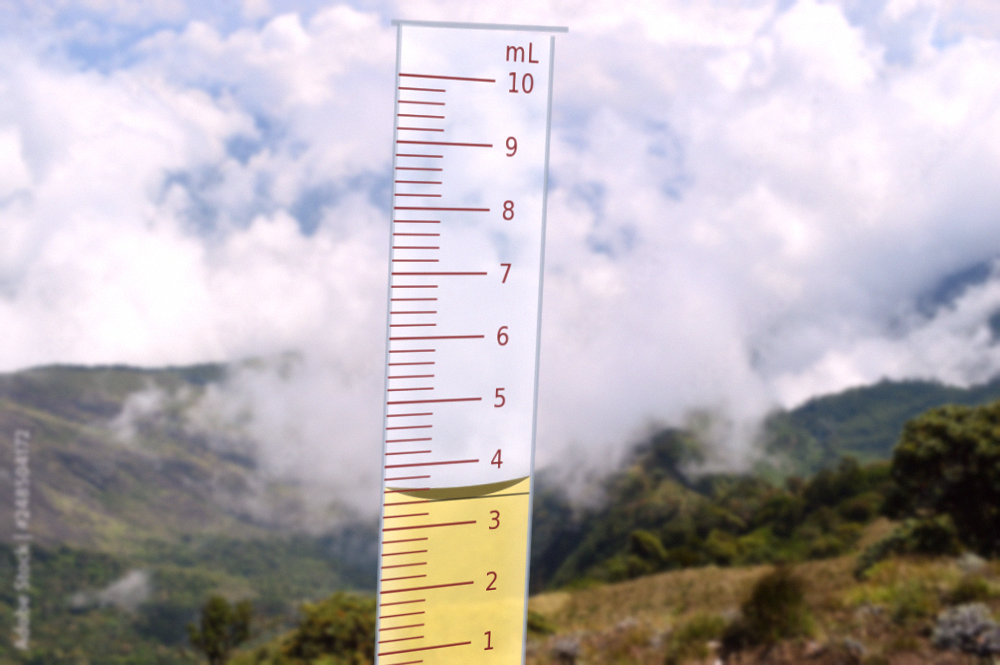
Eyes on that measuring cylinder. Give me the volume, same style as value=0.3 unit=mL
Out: value=3.4 unit=mL
